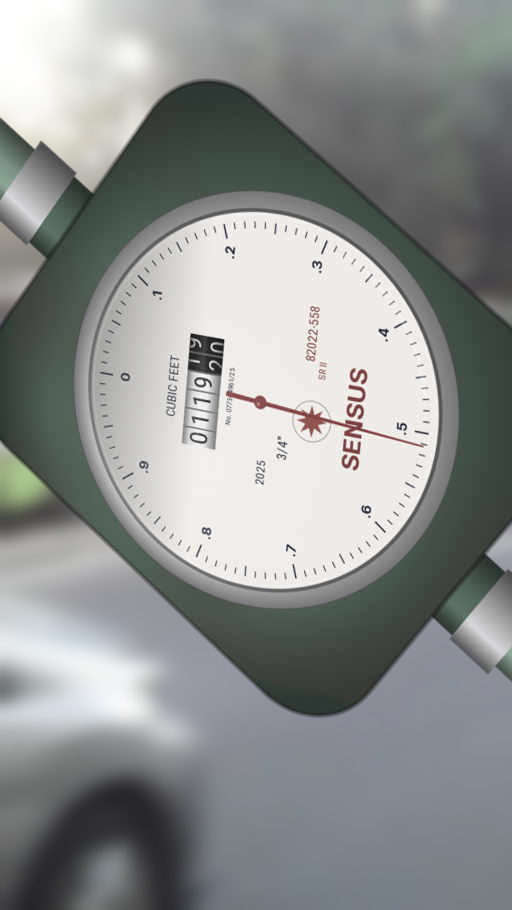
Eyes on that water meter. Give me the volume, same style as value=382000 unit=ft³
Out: value=11919.51 unit=ft³
